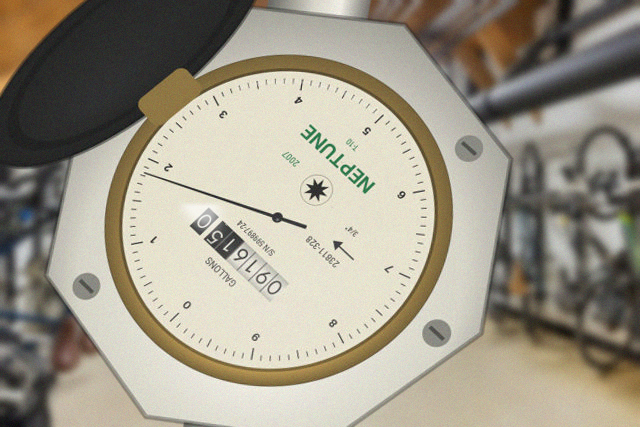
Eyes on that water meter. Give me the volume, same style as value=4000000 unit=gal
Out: value=916151.8 unit=gal
